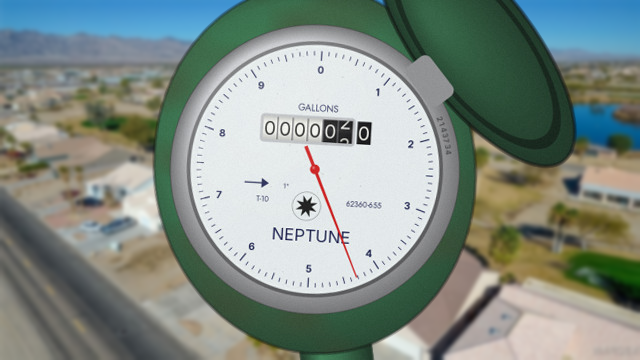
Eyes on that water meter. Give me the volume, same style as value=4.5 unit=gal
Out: value=24.3 unit=gal
